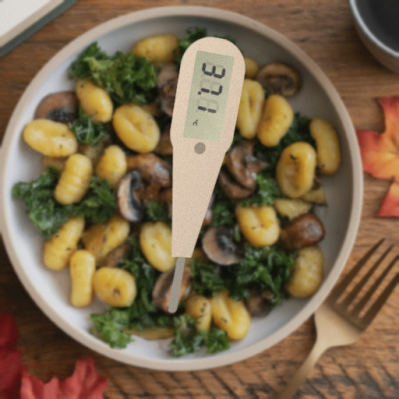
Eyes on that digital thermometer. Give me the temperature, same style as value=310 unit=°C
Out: value=37.1 unit=°C
